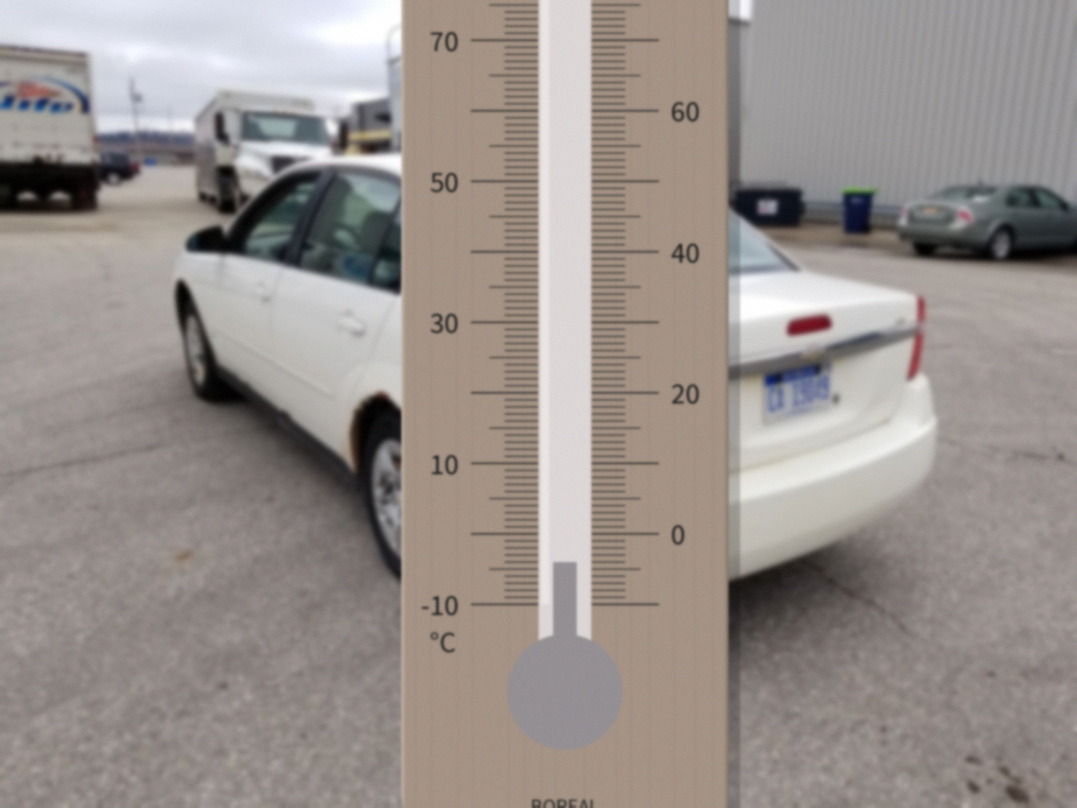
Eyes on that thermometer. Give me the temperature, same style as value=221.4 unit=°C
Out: value=-4 unit=°C
